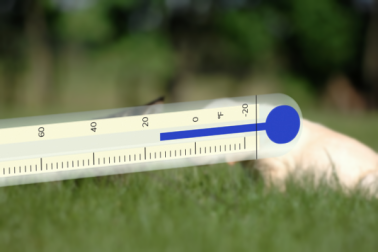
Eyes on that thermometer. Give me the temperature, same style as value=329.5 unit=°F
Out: value=14 unit=°F
